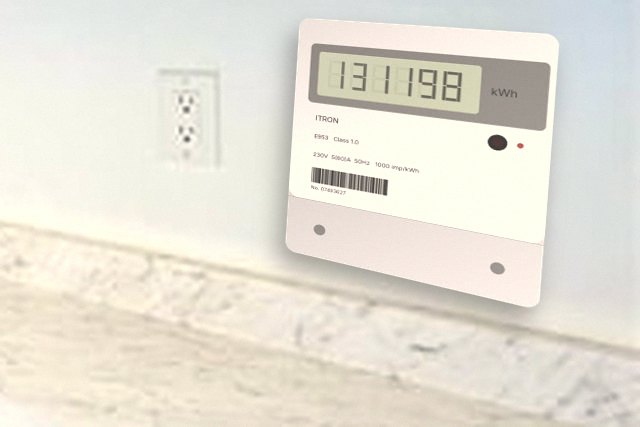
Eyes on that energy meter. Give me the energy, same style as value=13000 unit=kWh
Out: value=131198 unit=kWh
